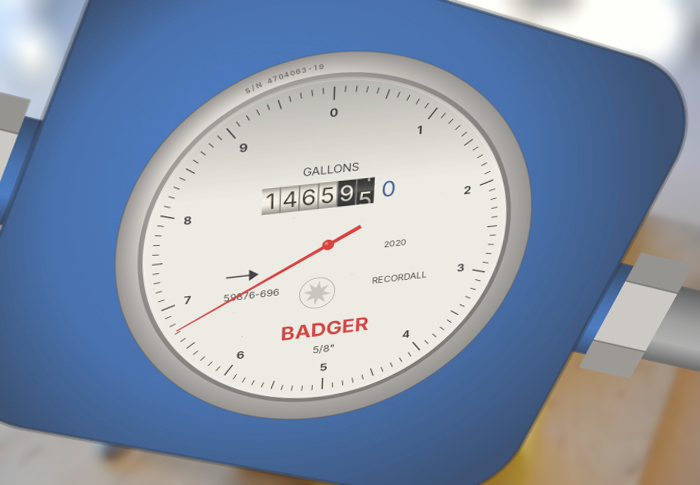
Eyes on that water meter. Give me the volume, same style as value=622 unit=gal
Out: value=1465946.7 unit=gal
